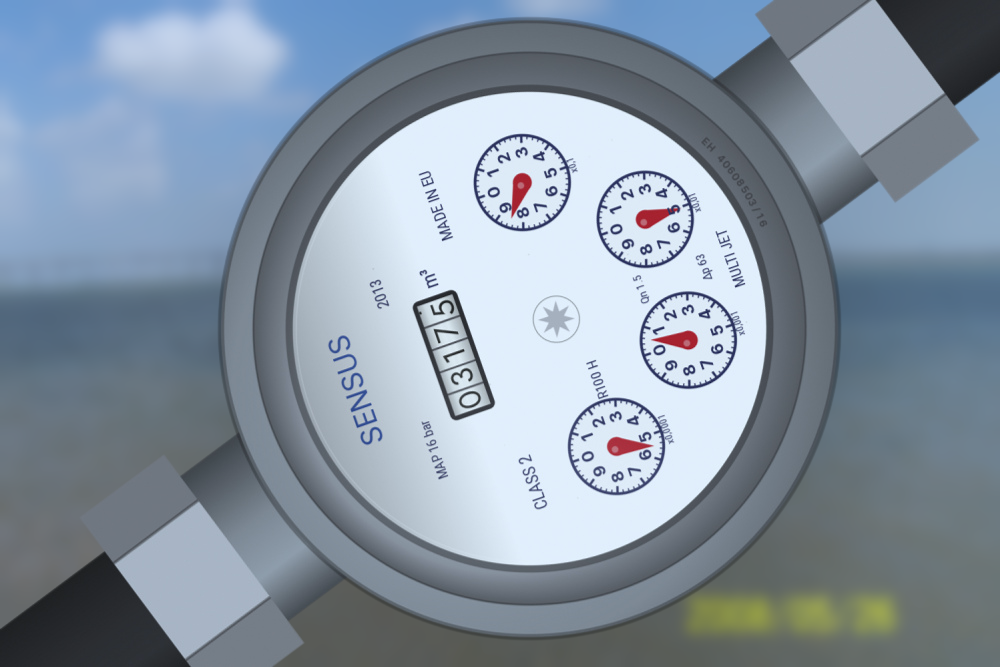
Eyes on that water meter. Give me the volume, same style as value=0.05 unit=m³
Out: value=3174.8505 unit=m³
